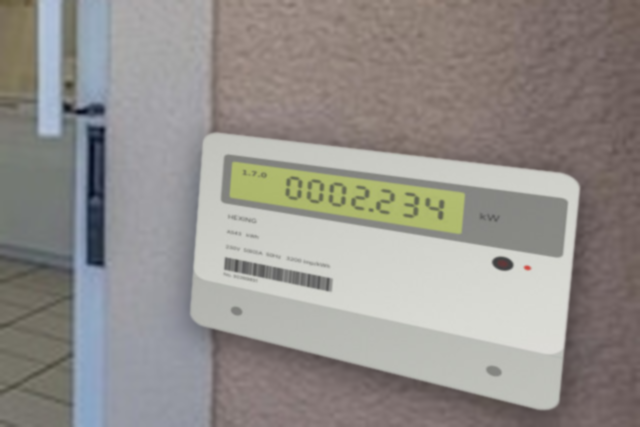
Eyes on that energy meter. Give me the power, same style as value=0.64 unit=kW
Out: value=2.234 unit=kW
